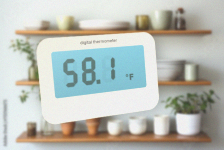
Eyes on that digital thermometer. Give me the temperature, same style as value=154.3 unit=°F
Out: value=58.1 unit=°F
